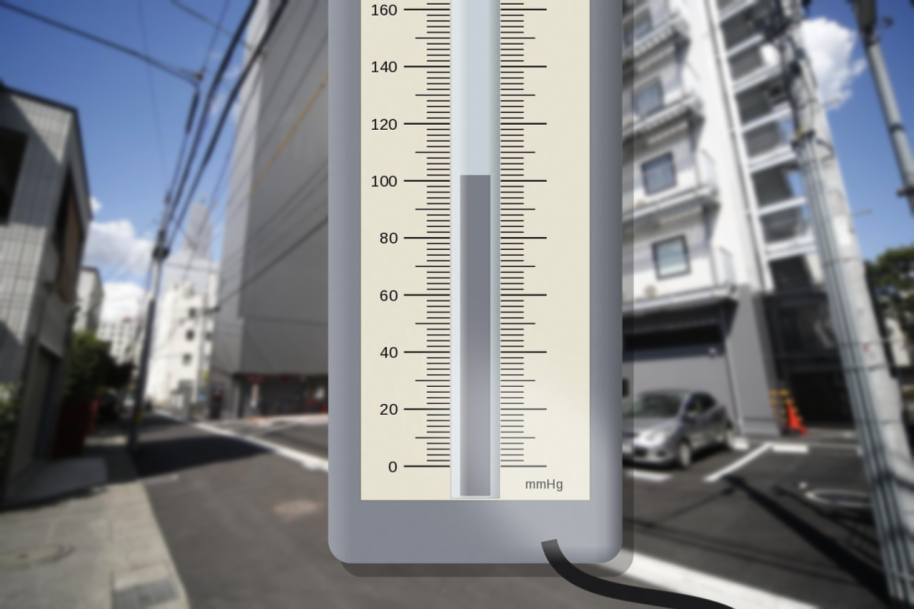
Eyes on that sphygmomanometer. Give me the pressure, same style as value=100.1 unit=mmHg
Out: value=102 unit=mmHg
